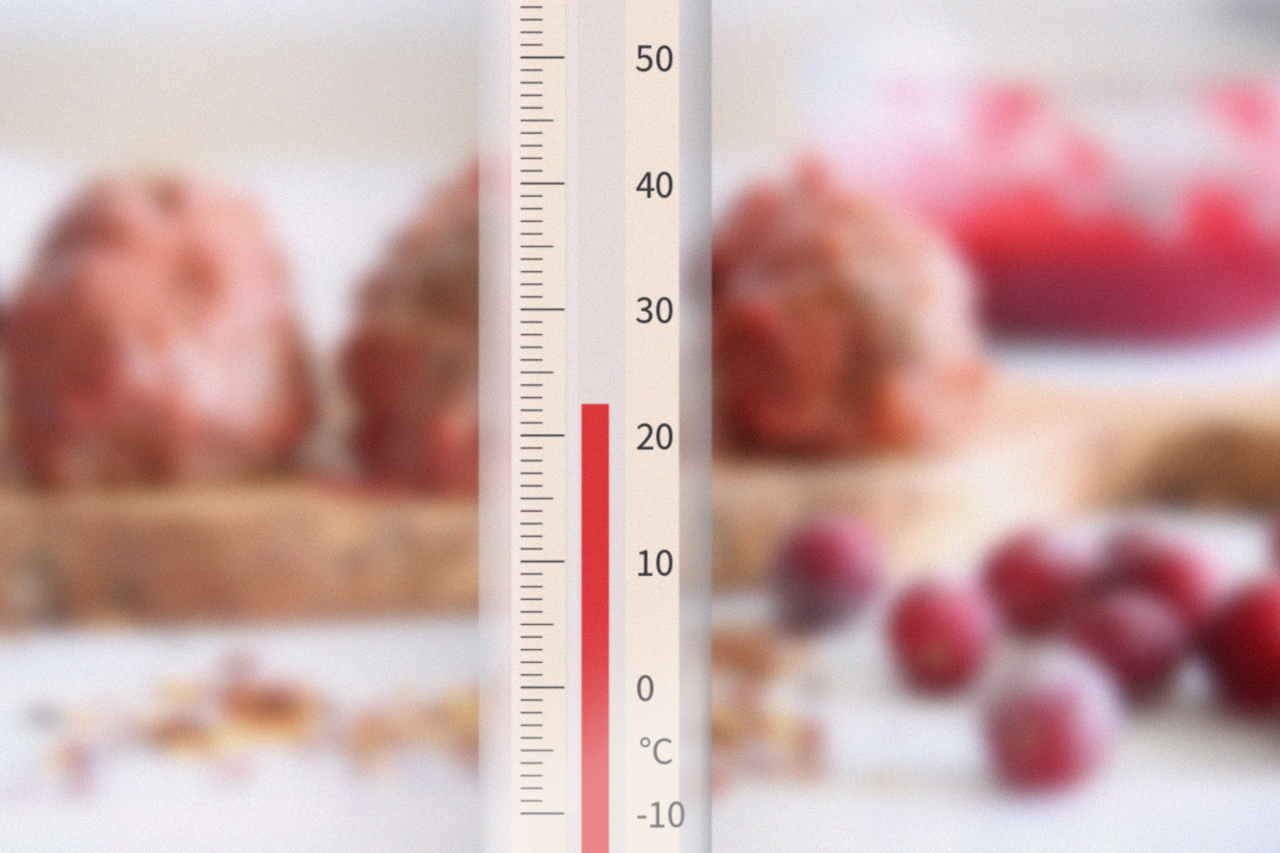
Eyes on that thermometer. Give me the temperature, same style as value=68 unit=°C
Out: value=22.5 unit=°C
